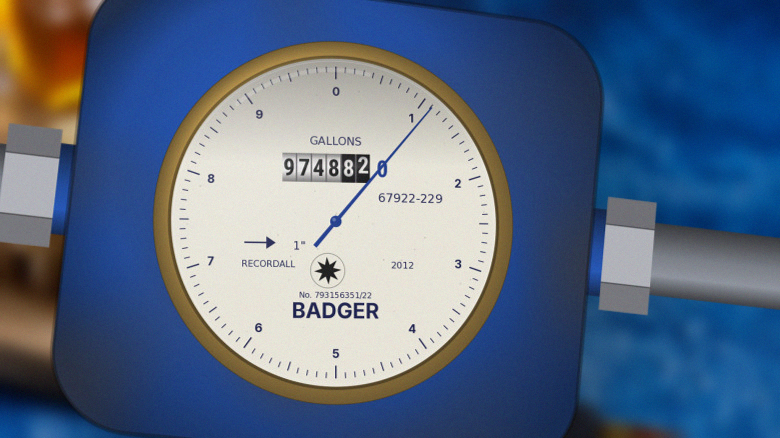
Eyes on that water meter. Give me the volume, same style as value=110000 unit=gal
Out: value=9748821.1 unit=gal
